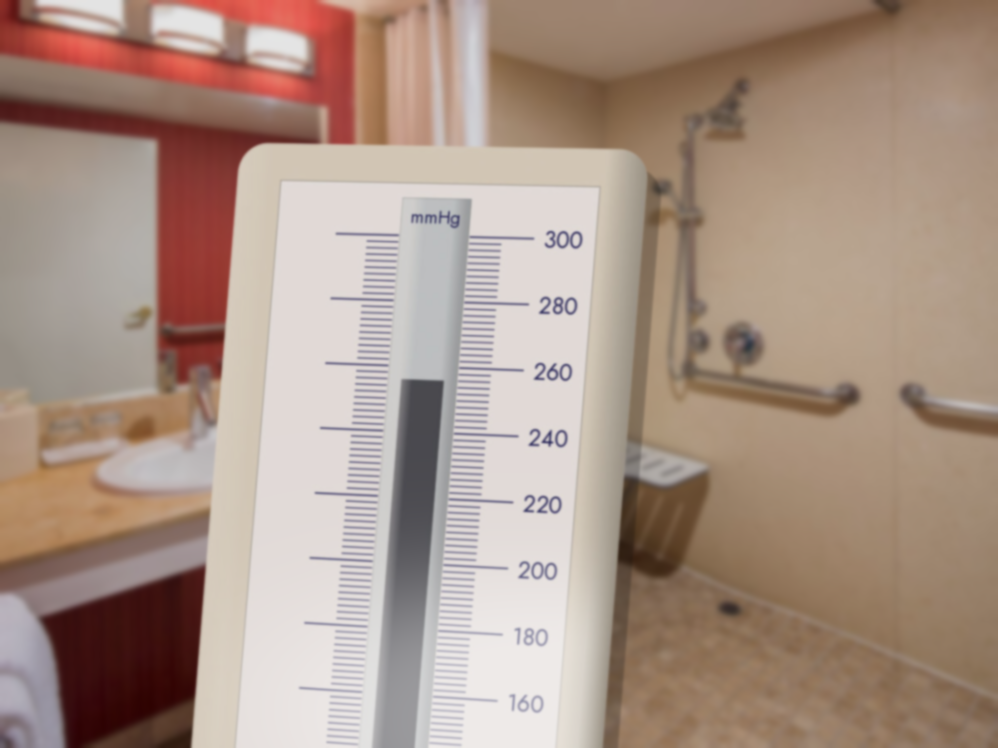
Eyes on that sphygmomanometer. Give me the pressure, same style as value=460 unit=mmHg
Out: value=256 unit=mmHg
